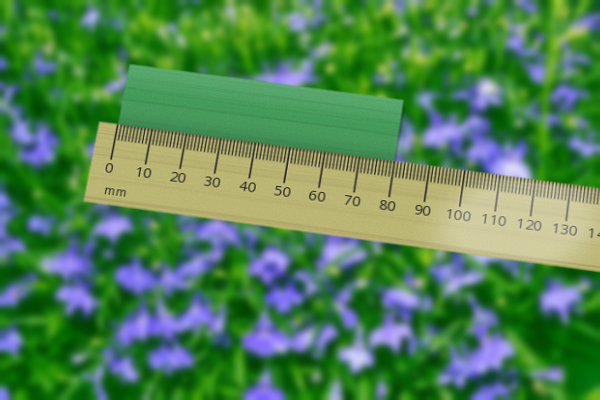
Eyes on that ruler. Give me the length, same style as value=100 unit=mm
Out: value=80 unit=mm
